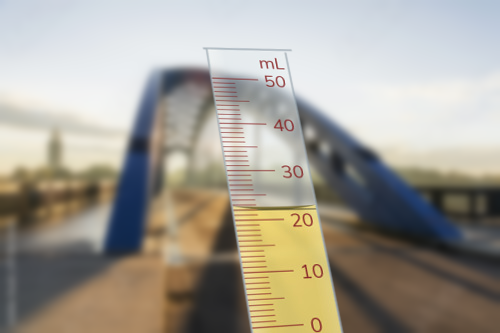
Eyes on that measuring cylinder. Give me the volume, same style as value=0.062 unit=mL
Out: value=22 unit=mL
